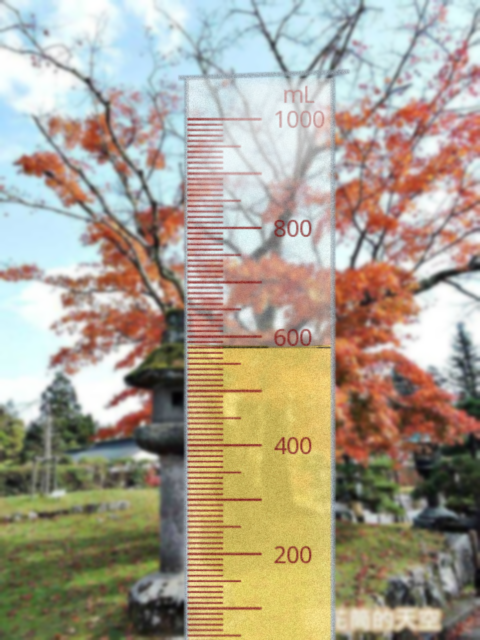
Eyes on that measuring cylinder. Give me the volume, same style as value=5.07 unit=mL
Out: value=580 unit=mL
